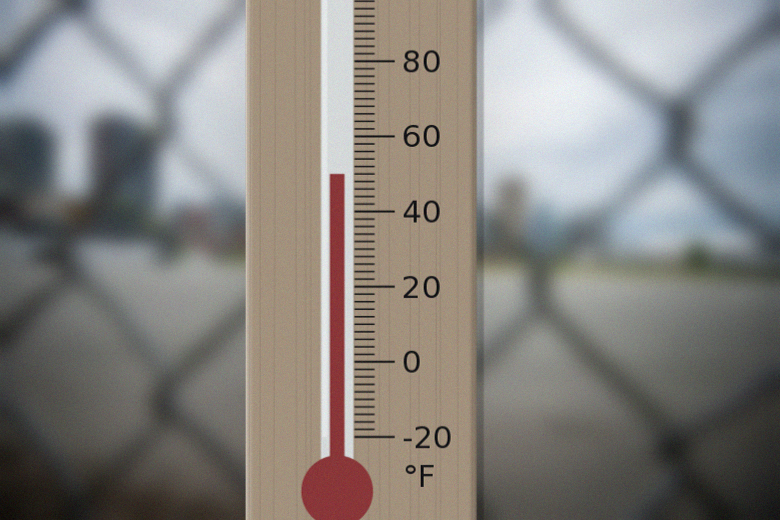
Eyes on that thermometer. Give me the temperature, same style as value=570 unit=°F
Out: value=50 unit=°F
